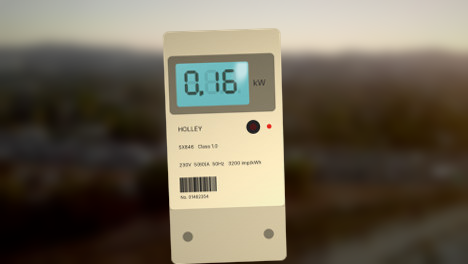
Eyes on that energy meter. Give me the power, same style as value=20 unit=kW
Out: value=0.16 unit=kW
